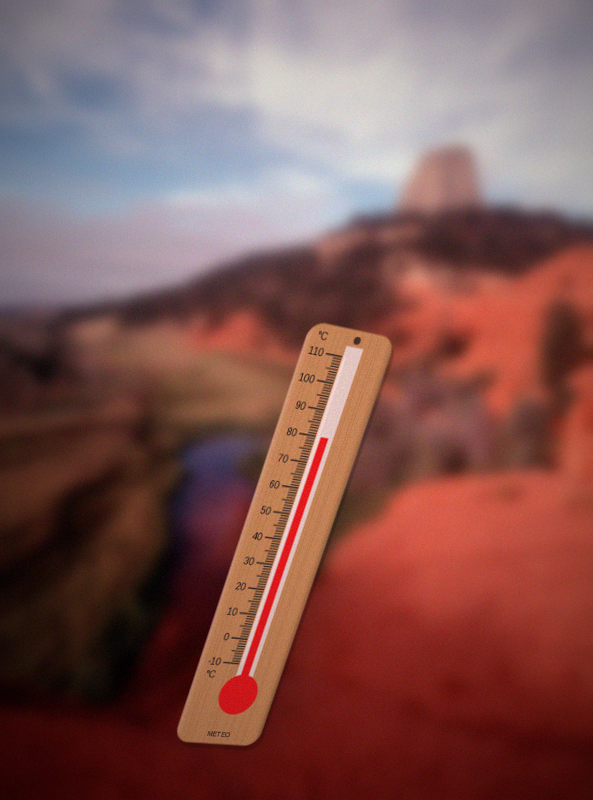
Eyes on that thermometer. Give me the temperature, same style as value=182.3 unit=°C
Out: value=80 unit=°C
